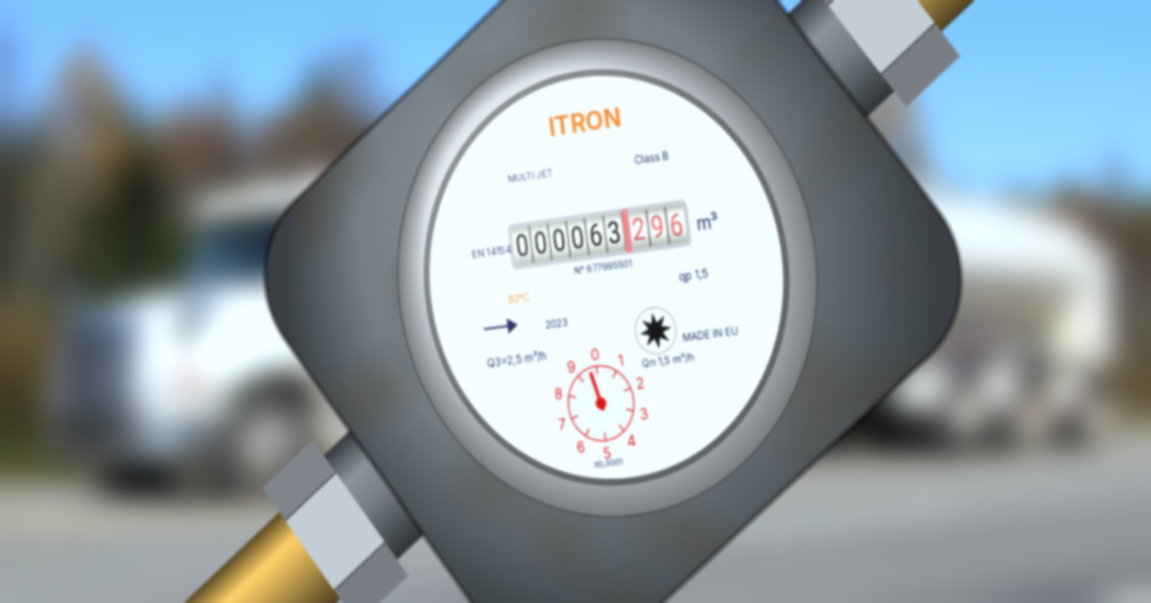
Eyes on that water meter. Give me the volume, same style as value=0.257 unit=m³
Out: value=63.2959 unit=m³
